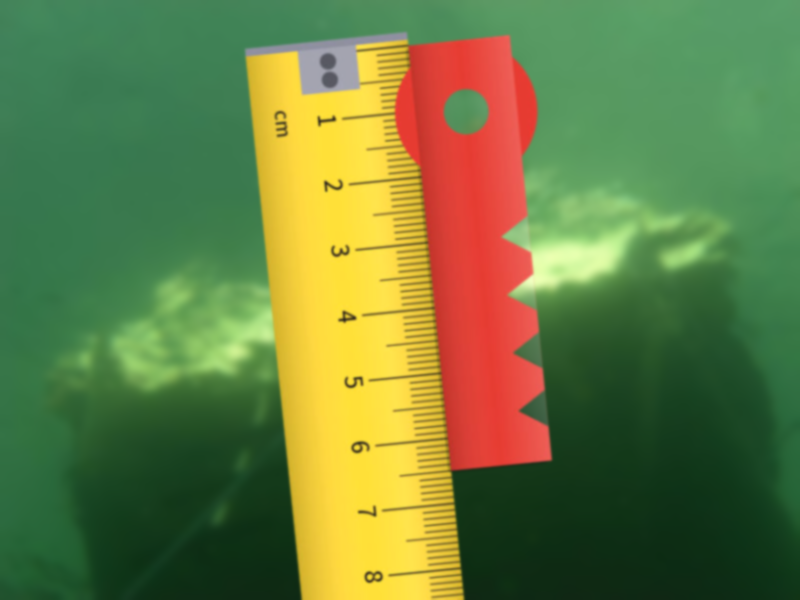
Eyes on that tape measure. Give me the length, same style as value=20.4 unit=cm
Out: value=6.5 unit=cm
